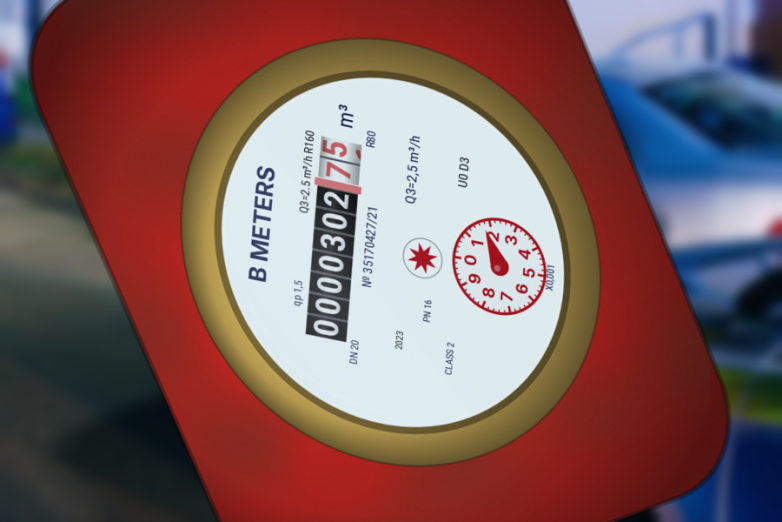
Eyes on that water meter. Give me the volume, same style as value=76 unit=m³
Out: value=302.751 unit=m³
